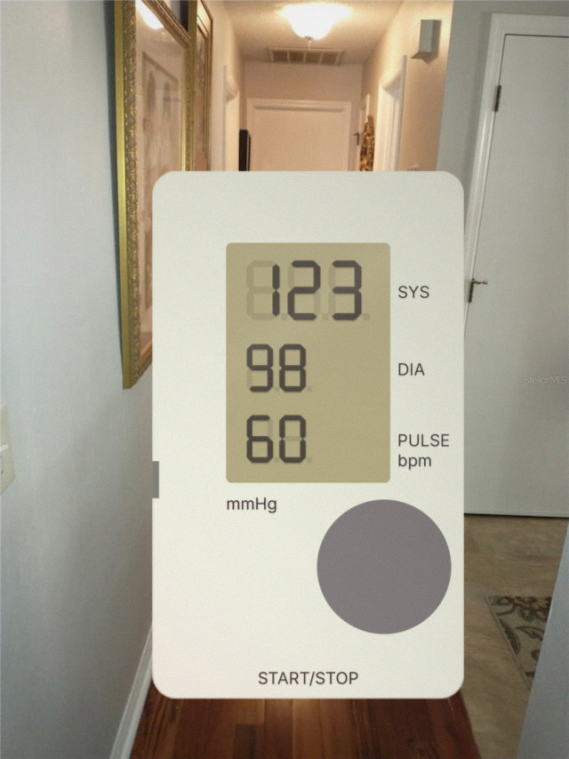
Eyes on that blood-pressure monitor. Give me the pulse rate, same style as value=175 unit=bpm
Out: value=60 unit=bpm
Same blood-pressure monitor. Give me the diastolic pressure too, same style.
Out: value=98 unit=mmHg
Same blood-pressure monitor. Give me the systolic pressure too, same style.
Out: value=123 unit=mmHg
